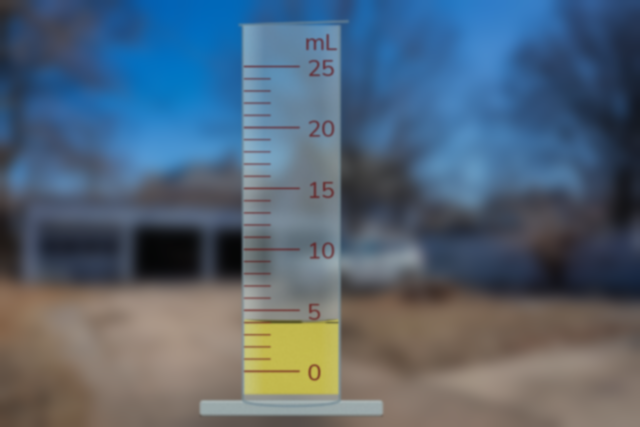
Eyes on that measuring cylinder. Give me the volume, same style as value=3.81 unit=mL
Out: value=4 unit=mL
